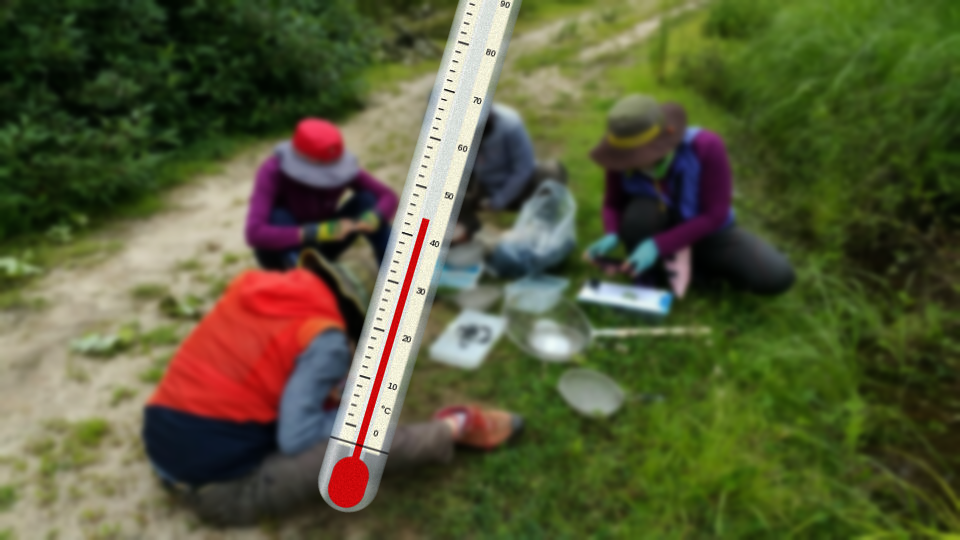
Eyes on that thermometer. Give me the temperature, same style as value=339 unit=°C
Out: value=44 unit=°C
